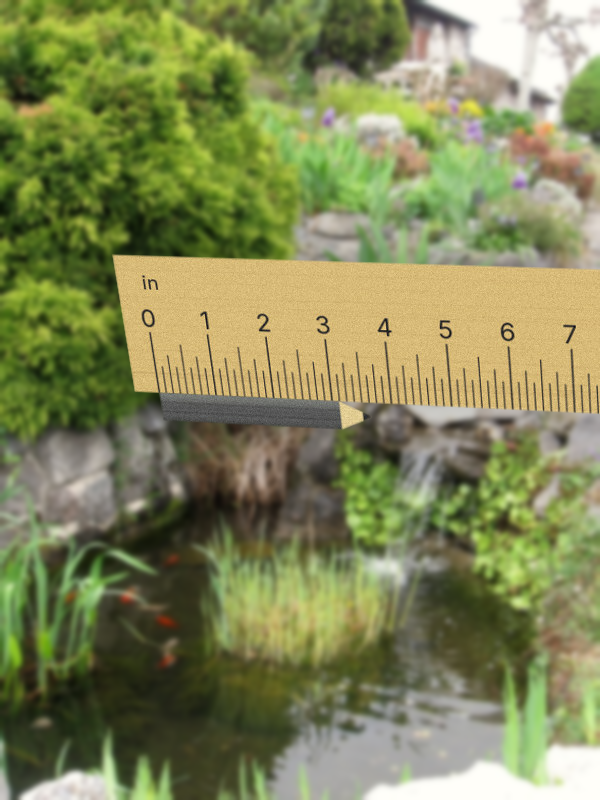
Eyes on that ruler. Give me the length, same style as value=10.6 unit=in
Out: value=3.625 unit=in
